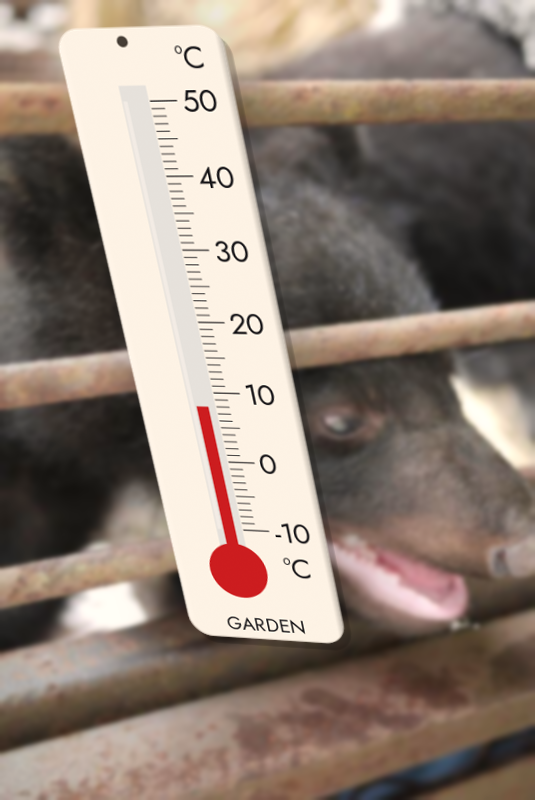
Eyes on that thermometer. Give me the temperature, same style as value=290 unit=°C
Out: value=8 unit=°C
